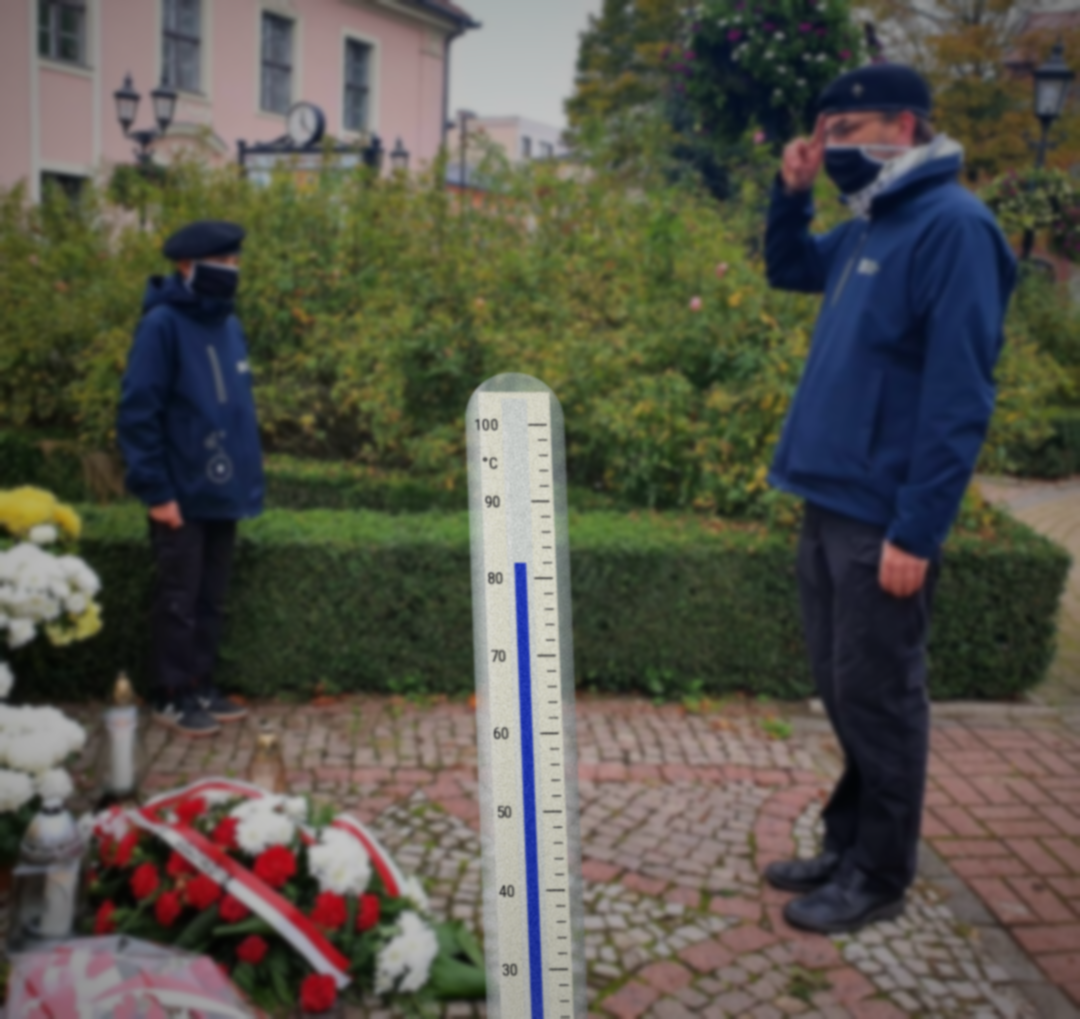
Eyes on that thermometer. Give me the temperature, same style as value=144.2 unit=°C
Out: value=82 unit=°C
